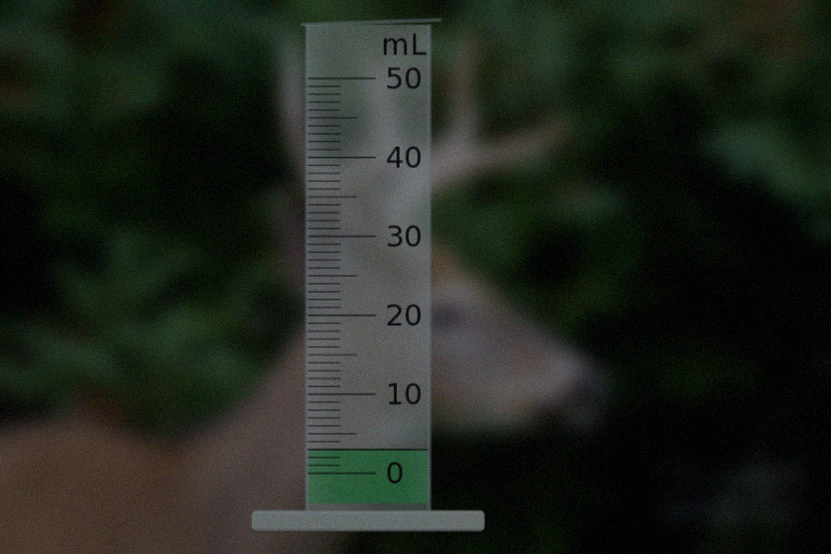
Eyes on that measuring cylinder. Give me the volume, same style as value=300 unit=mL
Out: value=3 unit=mL
